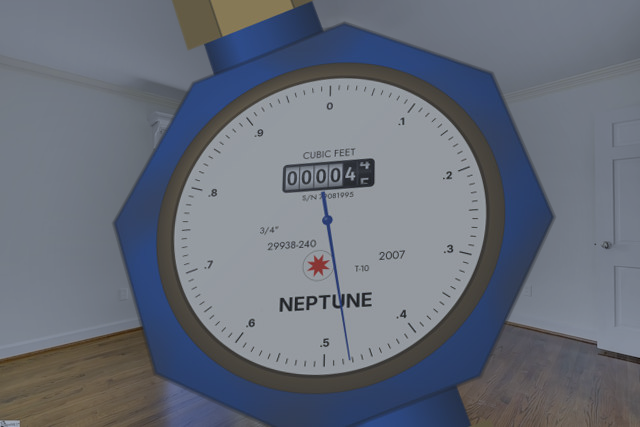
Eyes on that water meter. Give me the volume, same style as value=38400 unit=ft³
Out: value=44.47 unit=ft³
